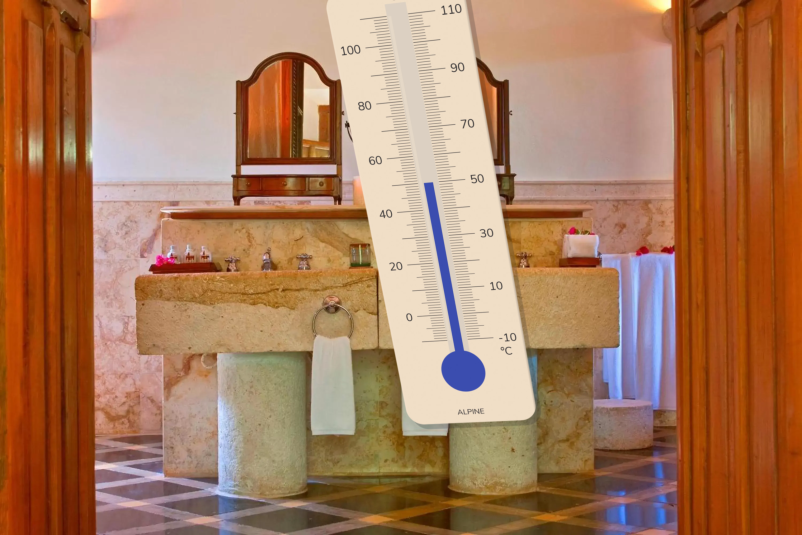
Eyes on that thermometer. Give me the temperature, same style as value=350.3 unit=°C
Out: value=50 unit=°C
